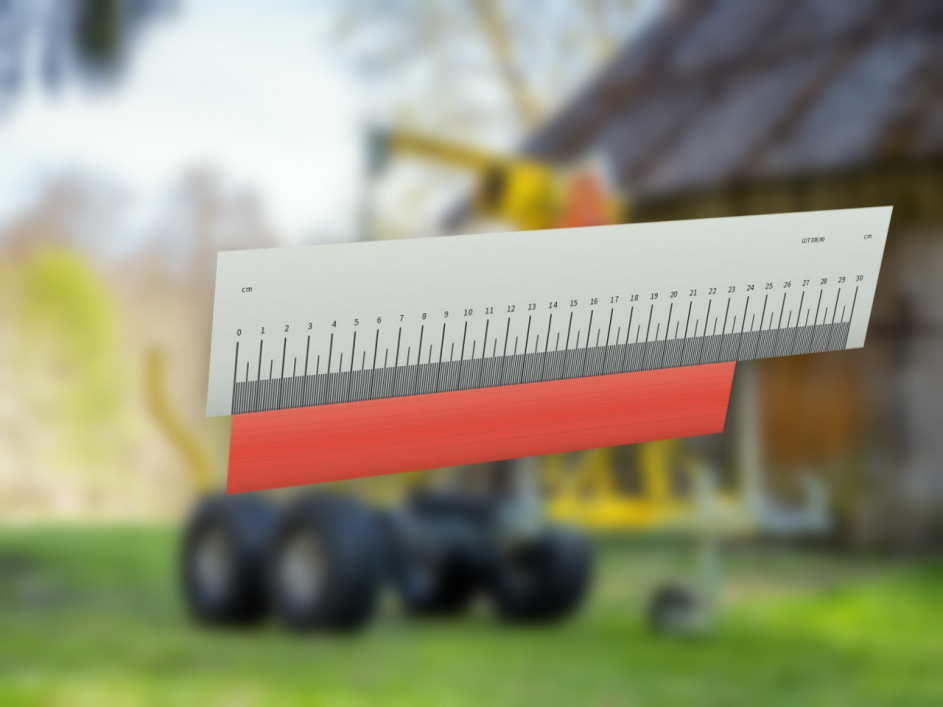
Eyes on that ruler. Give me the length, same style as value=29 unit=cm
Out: value=24 unit=cm
